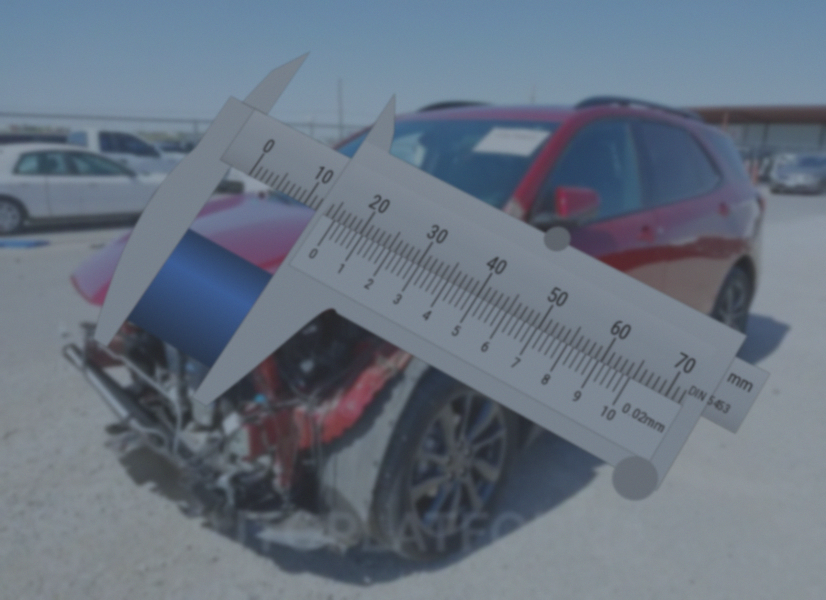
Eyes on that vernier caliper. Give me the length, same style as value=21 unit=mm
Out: value=15.5 unit=mm
